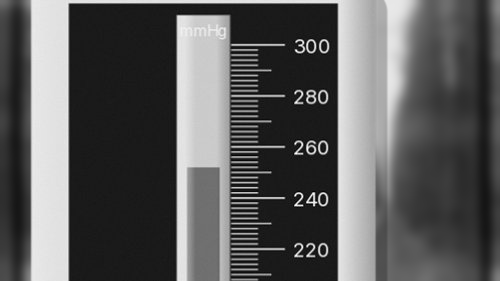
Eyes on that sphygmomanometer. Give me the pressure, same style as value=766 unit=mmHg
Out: value=252 unit=mmHg
